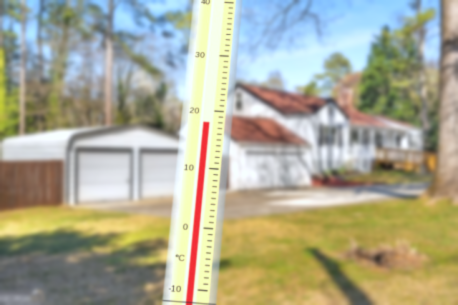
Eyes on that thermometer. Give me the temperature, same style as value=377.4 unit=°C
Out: value=18 unit=°C
